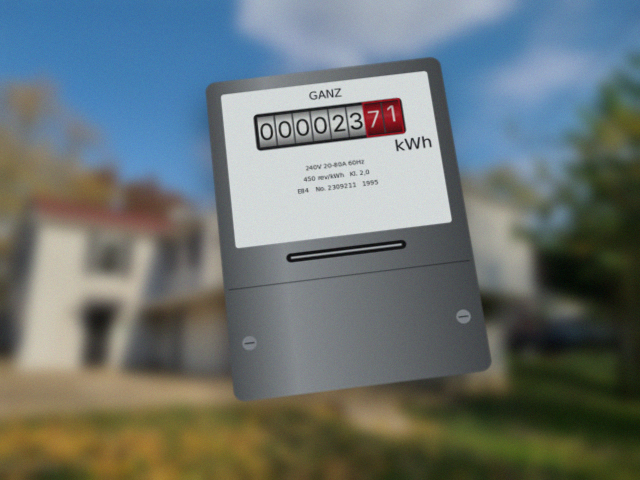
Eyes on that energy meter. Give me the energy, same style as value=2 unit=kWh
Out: value=23.71 unit=kWh
